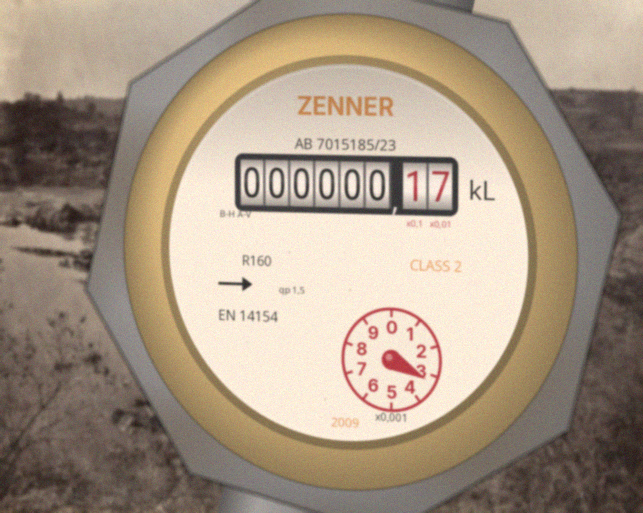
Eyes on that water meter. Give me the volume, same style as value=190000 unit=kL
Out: value=0.173 unit=kL
